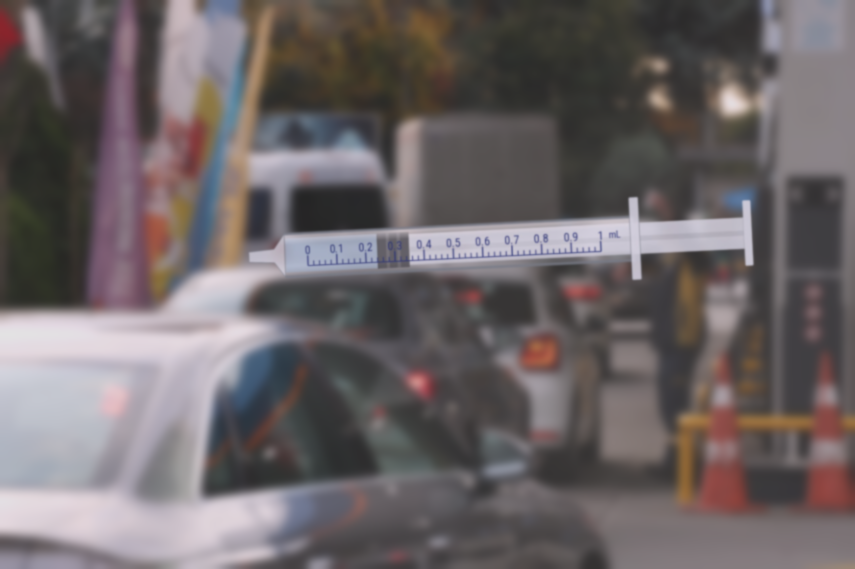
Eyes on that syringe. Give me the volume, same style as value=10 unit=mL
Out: value=0.24 unit=mL
